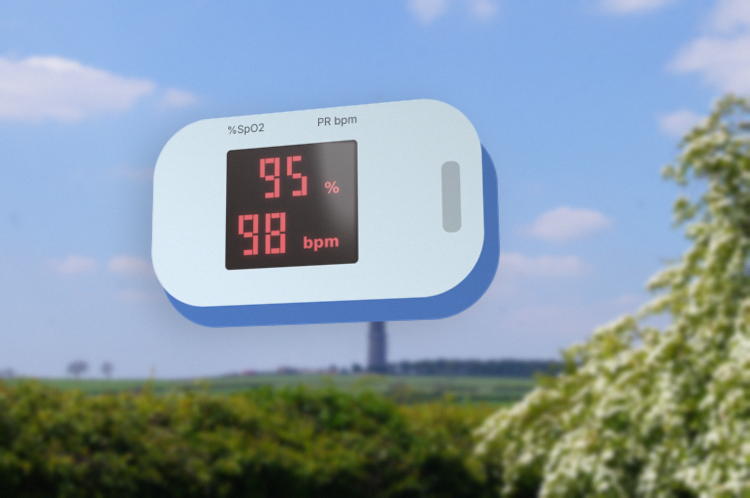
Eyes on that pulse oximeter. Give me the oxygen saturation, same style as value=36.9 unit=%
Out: value=95 unit=%
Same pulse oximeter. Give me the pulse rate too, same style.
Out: value=98 unit=bpm
